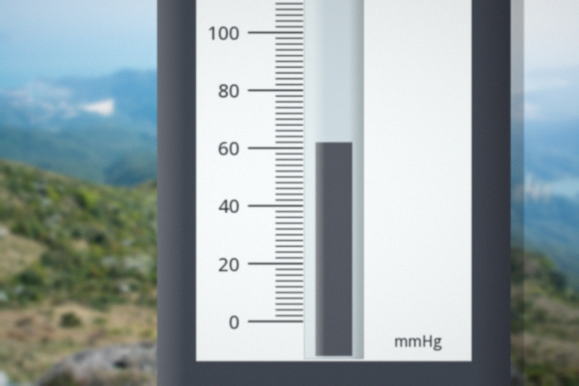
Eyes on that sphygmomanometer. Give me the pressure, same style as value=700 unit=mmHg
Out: value=62 unit=mmHg
